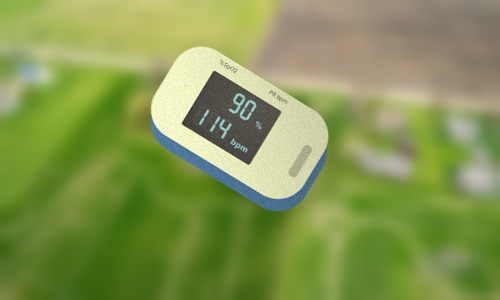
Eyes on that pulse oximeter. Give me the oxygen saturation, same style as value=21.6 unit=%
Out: value=90 unit=%
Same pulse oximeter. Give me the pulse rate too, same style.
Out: value=114 unit=bpm
